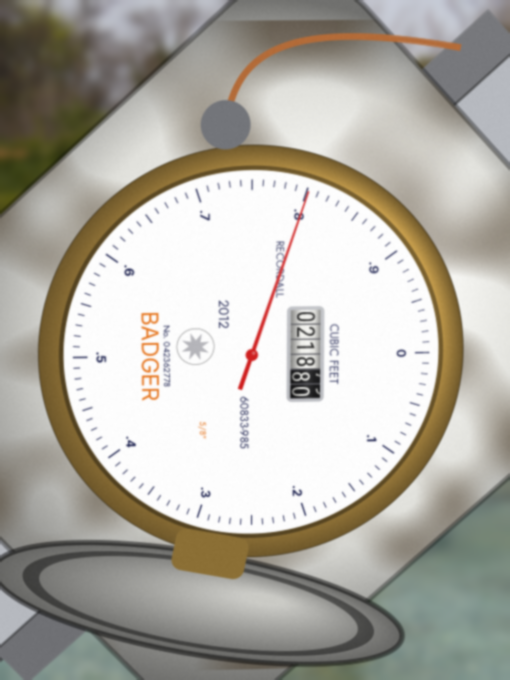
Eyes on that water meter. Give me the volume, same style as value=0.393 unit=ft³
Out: value=21879.80 unit=ft³
